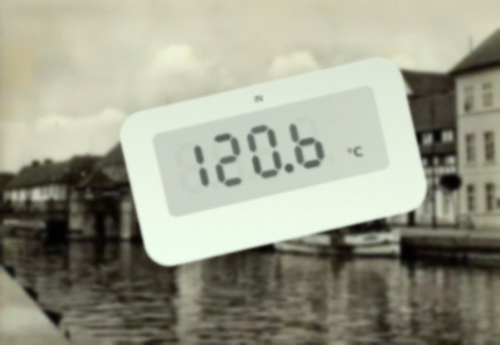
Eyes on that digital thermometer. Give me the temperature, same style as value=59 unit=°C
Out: value=120.6 unit=°C
